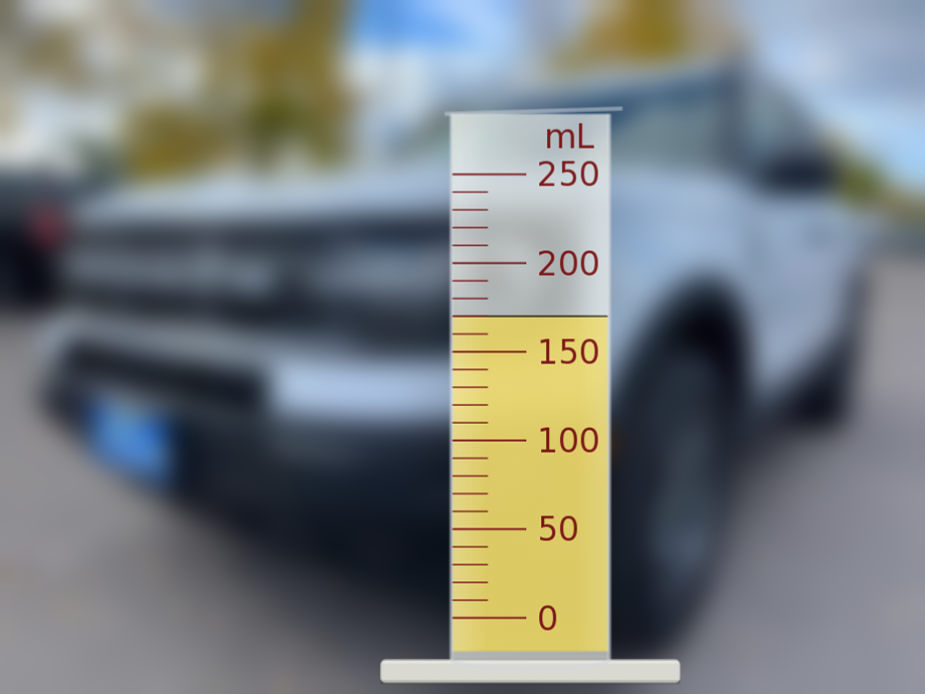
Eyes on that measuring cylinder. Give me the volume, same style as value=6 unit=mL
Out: value=170 unit=mL
